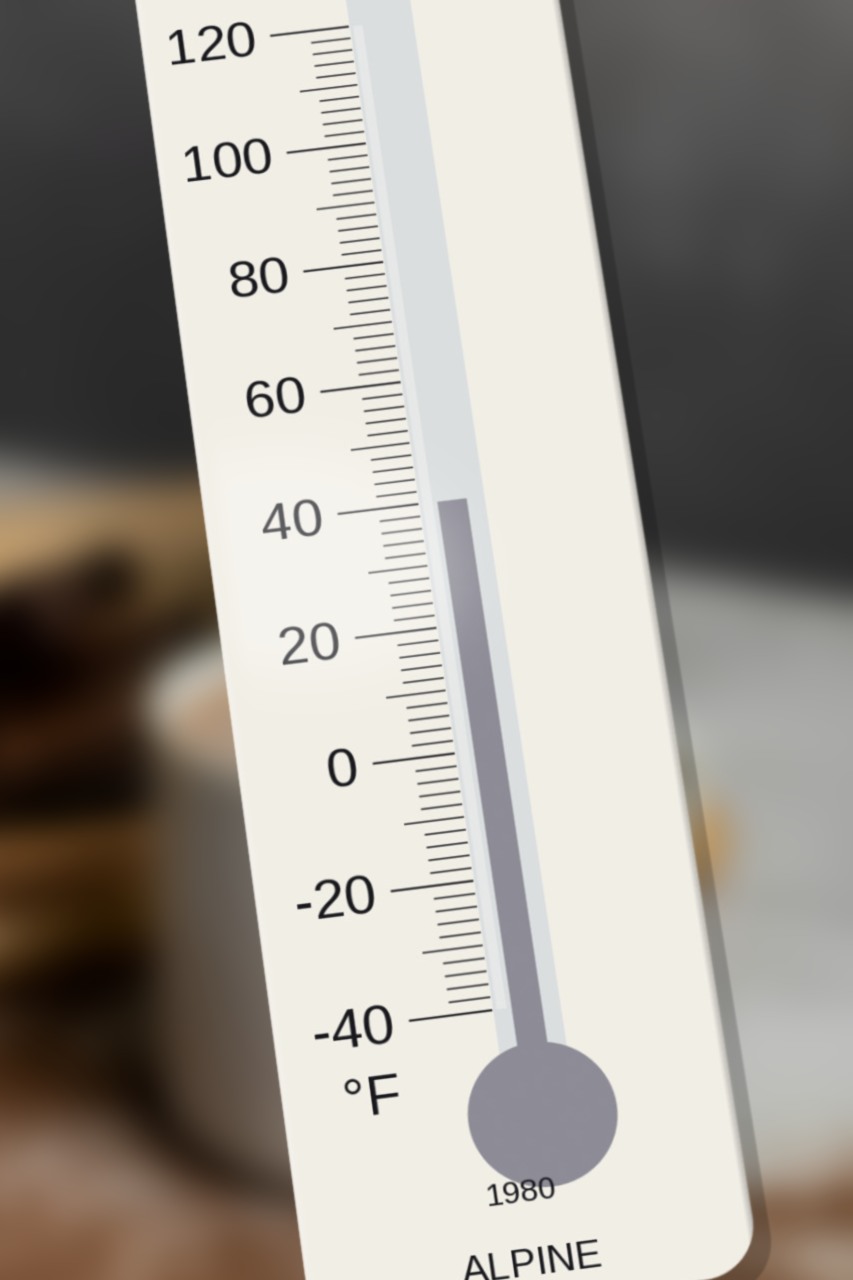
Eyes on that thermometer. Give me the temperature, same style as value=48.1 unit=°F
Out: value=40 unit=°F
